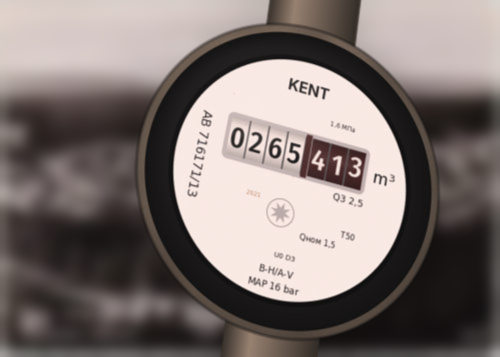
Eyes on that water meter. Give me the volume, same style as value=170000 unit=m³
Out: value=265.413 unit=m³
